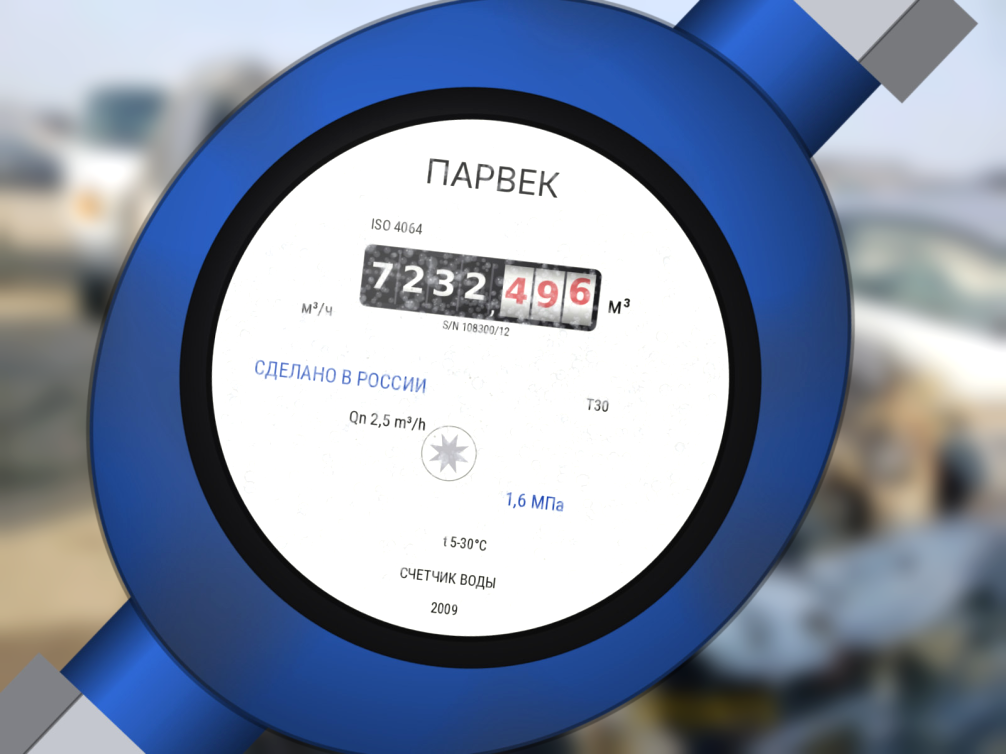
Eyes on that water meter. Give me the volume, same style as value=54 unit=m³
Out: value=7232.496 unit=m³
